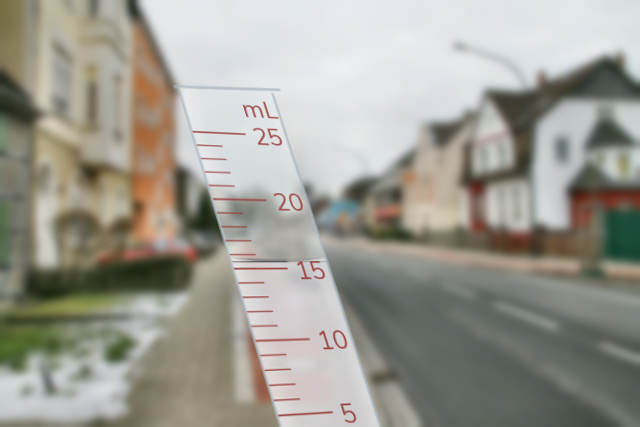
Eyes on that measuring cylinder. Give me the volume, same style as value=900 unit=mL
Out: value=15.5 unit=mL
